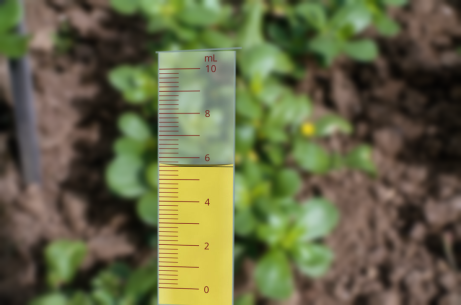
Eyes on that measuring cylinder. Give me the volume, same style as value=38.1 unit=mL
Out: value=5.6 unit=mL
